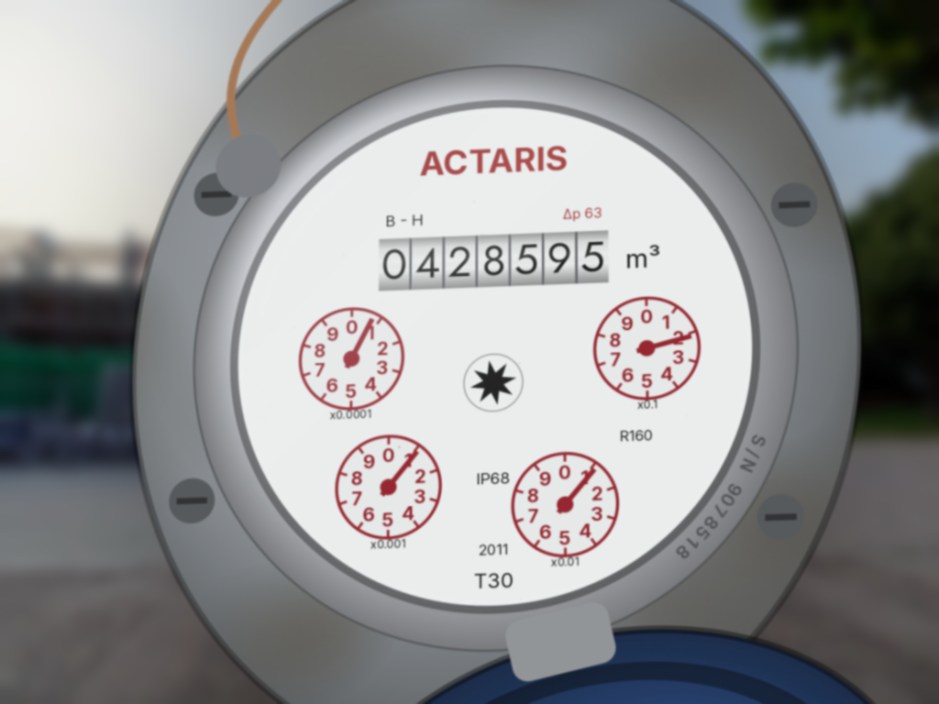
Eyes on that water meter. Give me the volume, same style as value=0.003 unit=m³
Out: value=428595.2110 unit=m³
